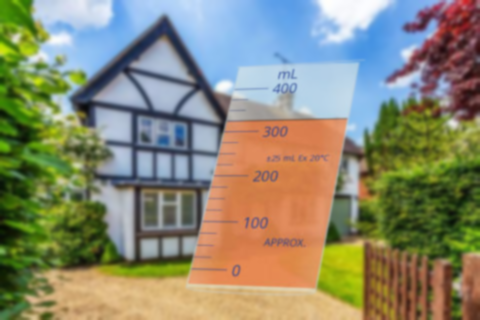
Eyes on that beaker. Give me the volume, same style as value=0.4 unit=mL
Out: value=325 unit=mL
